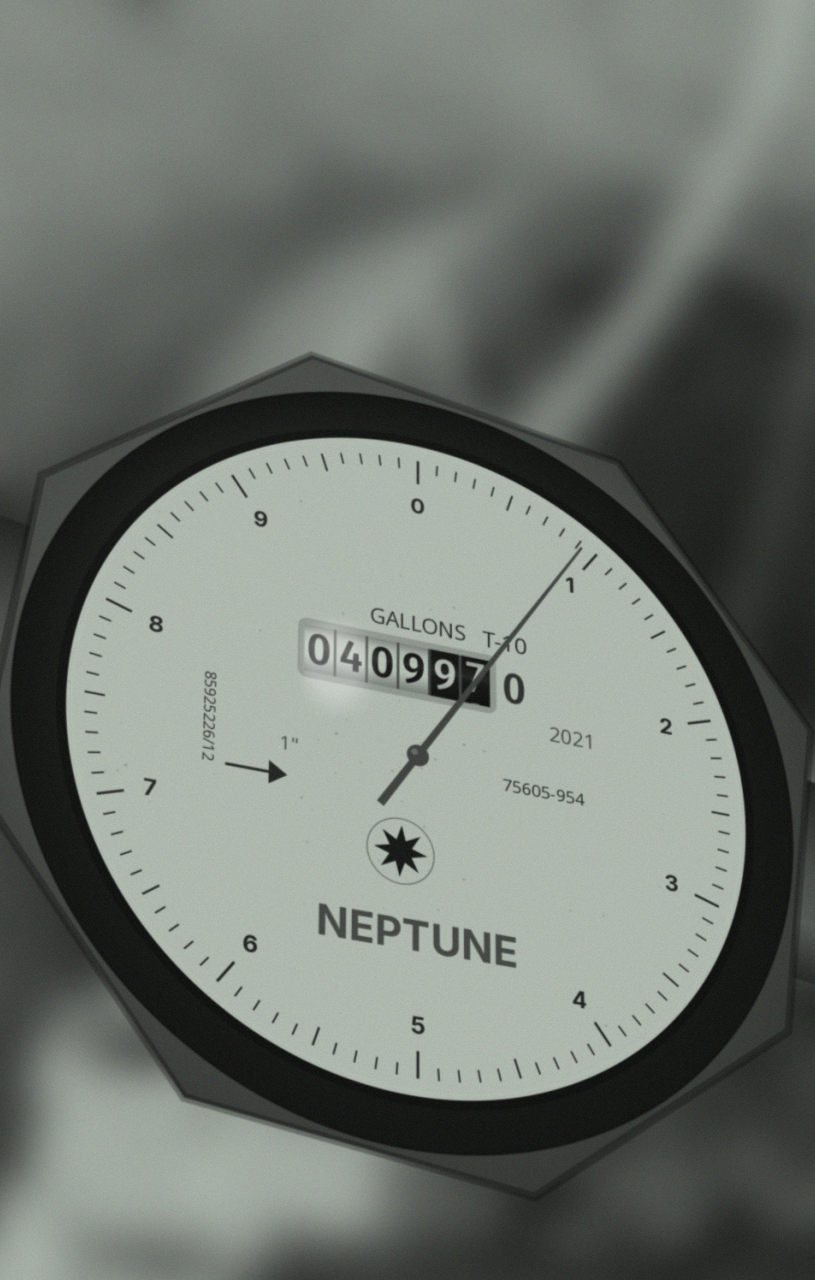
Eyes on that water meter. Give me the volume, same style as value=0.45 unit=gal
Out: value=409970.9 unit=gal
